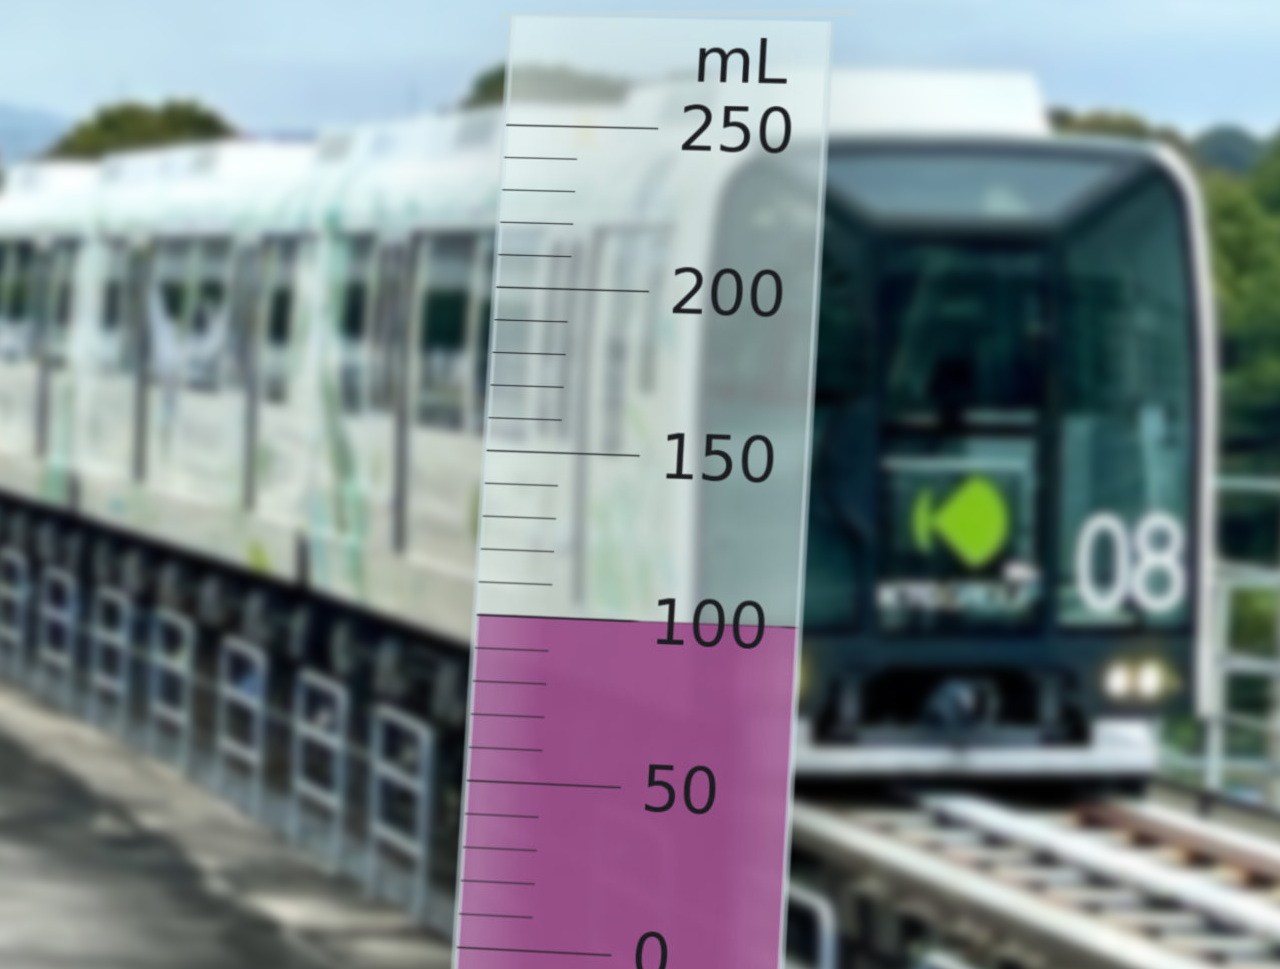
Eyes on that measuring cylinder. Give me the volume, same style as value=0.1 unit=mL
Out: value=100 unit=mL
